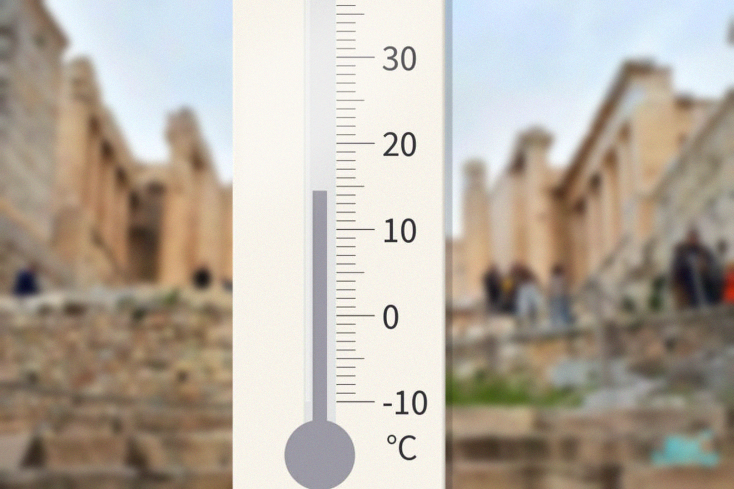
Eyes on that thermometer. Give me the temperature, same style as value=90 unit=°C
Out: value=14.5 unit=°C
